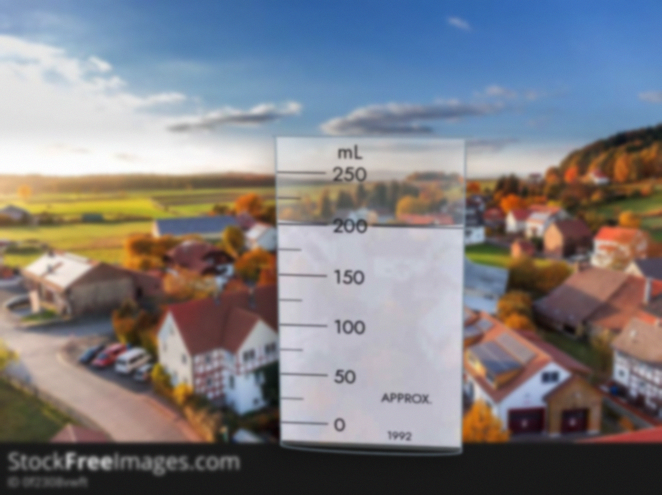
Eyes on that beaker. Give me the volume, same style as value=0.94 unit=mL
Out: value=200 unit=mL
